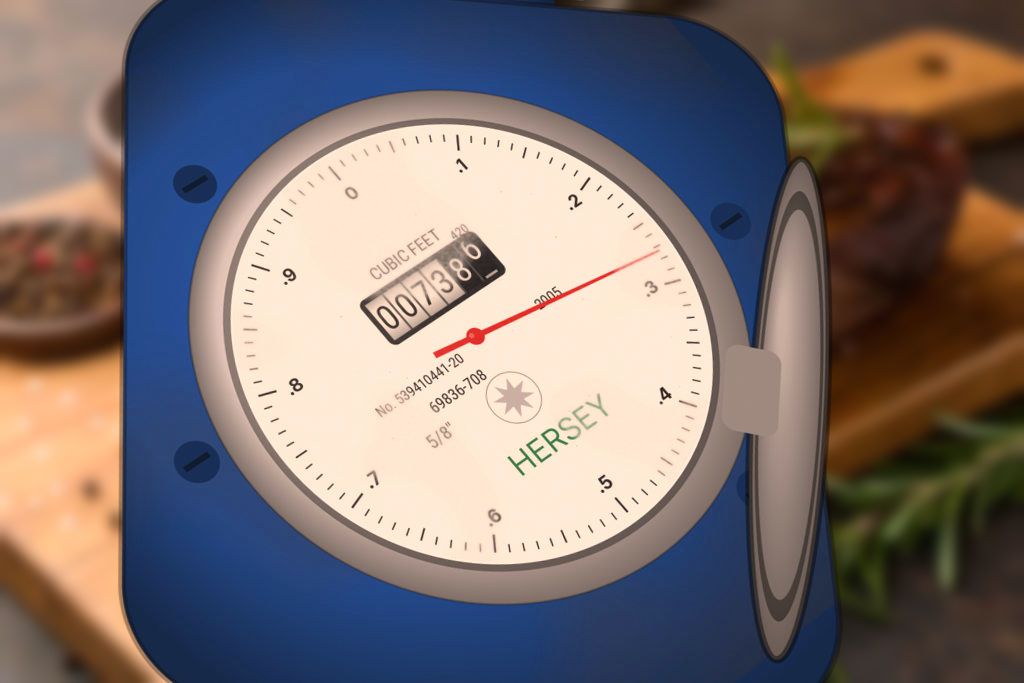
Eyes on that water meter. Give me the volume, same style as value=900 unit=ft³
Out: value=7386.27 unit=ft³
